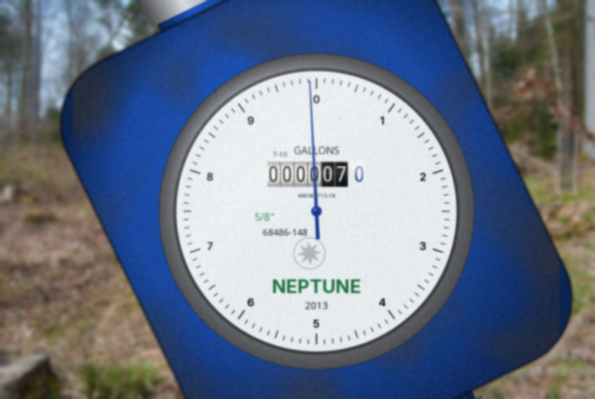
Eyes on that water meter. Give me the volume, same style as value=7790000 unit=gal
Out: value=69.9 unit=gal
